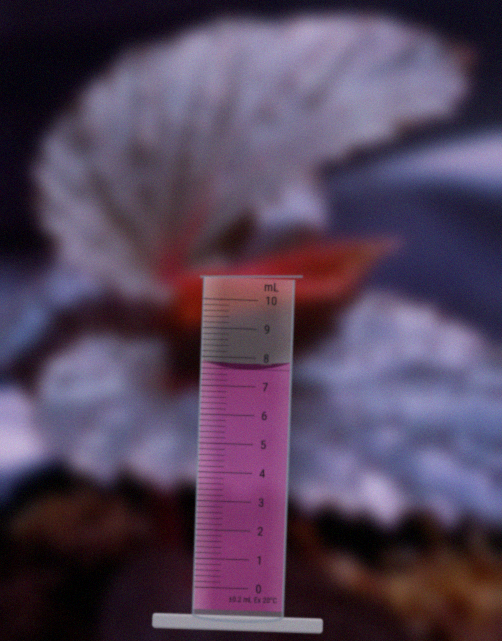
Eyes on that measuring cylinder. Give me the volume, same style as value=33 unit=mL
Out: value=7.6 unit=mL
